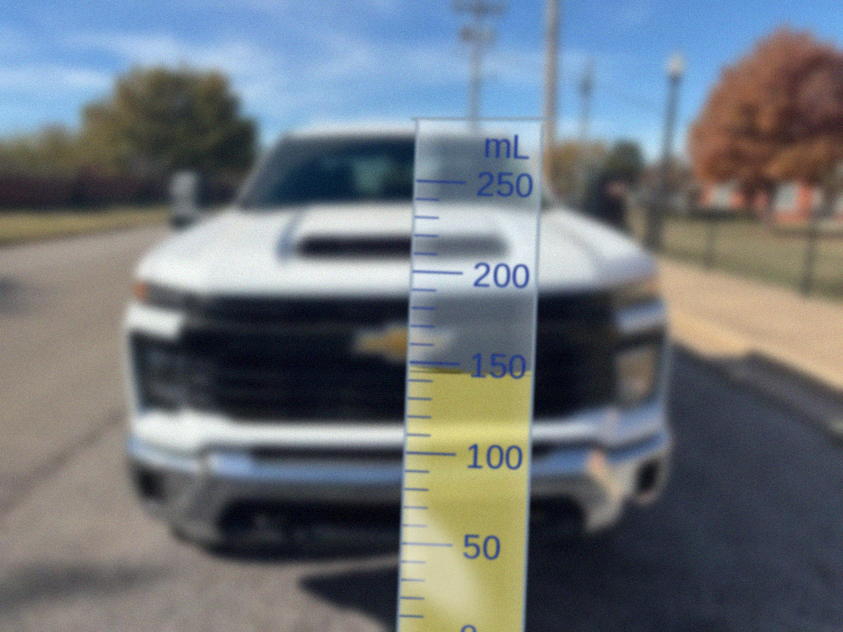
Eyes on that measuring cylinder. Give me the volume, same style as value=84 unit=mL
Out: value=145 unit=mL
